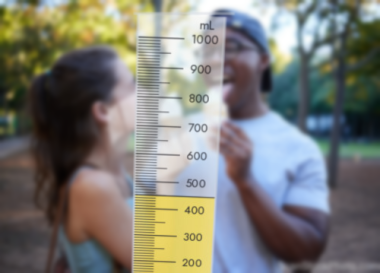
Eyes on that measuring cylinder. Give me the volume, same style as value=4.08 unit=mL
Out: value=450 unit=mL
